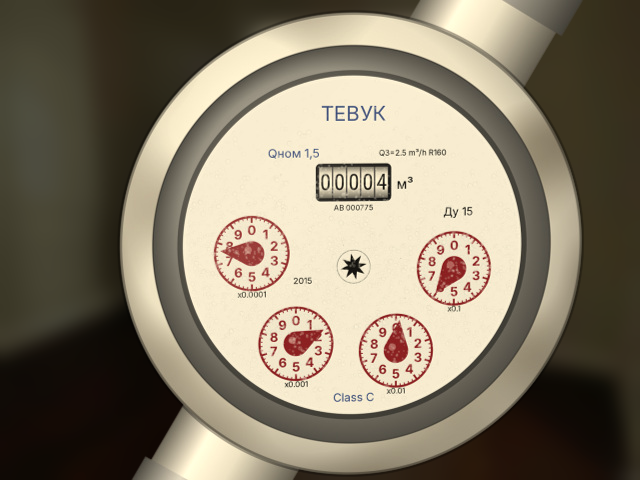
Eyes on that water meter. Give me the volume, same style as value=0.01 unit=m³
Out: value=4.6017 unit=m³
